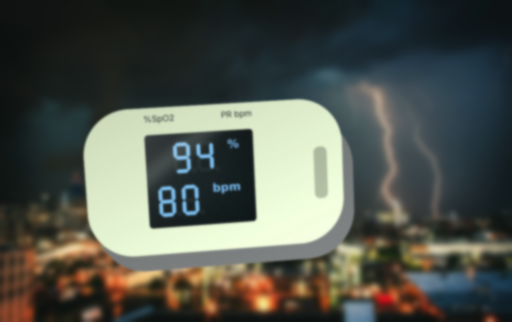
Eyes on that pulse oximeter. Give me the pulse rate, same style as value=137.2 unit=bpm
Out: value=80 unit=bpm
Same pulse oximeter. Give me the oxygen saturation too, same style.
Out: value=94 unit=%
